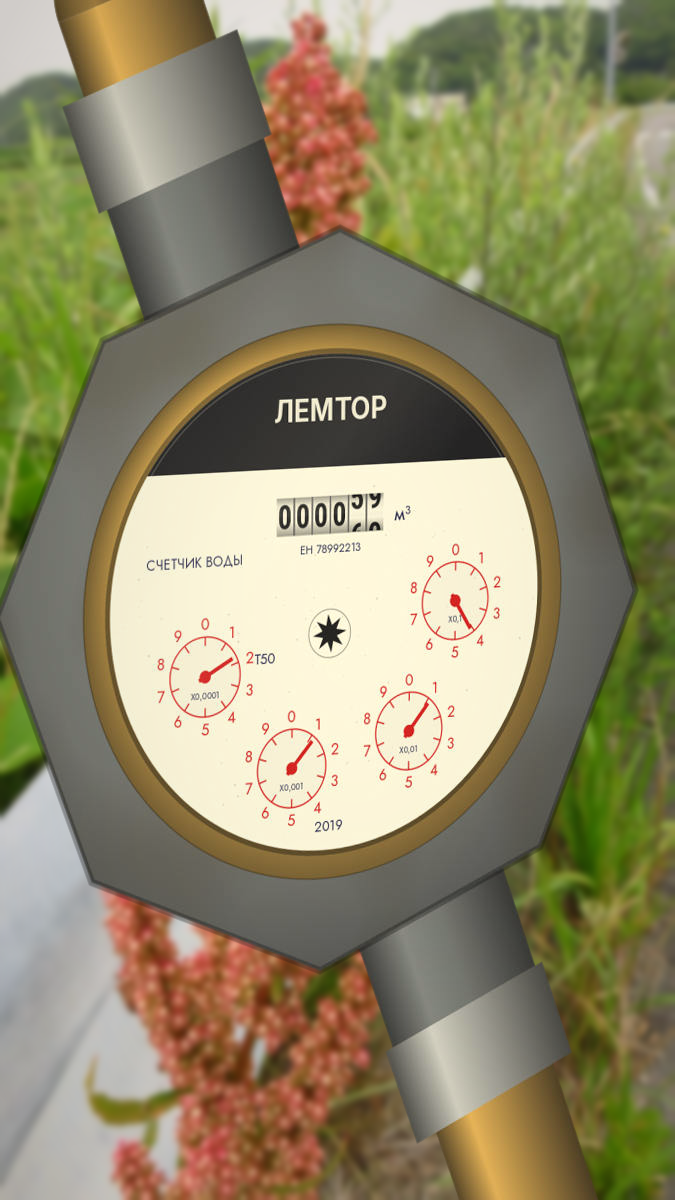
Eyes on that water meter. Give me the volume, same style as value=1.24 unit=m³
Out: value=59.4111 unit=m³
